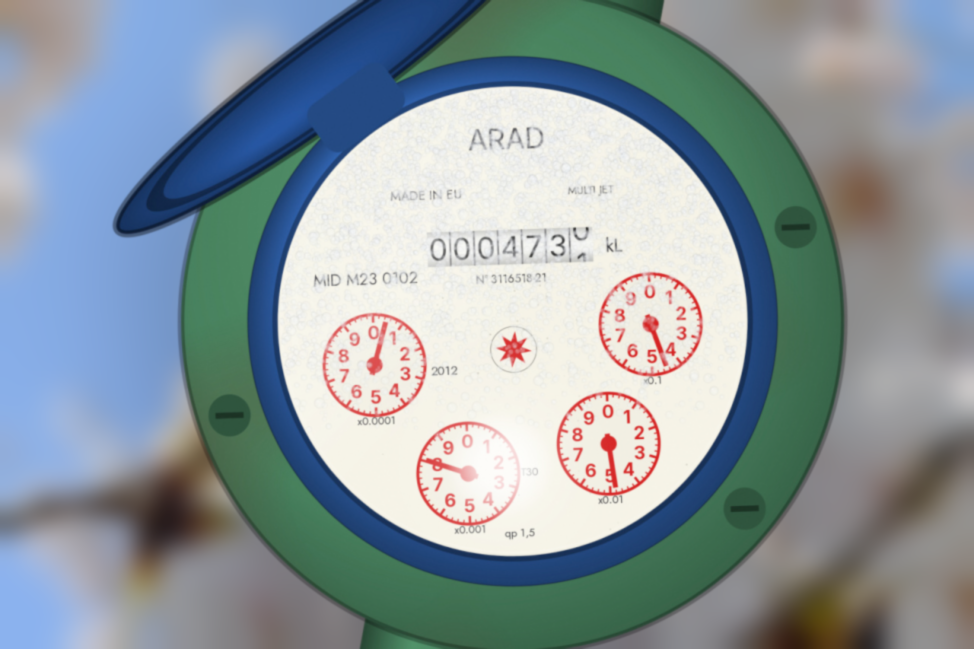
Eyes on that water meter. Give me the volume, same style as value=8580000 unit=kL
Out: value=4730.4480 unit=kL
